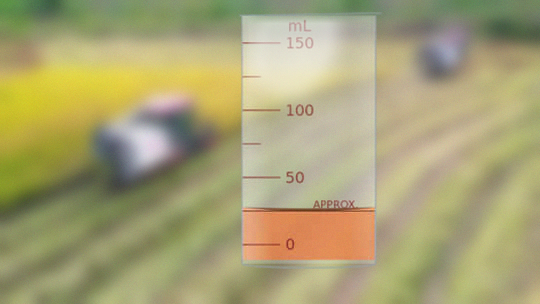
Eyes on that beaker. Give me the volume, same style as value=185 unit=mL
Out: value=25 unit=mL
